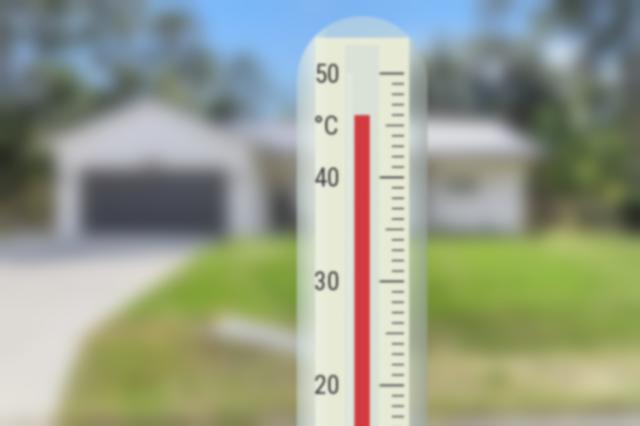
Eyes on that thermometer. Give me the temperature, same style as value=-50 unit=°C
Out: value=46 unit=°C
